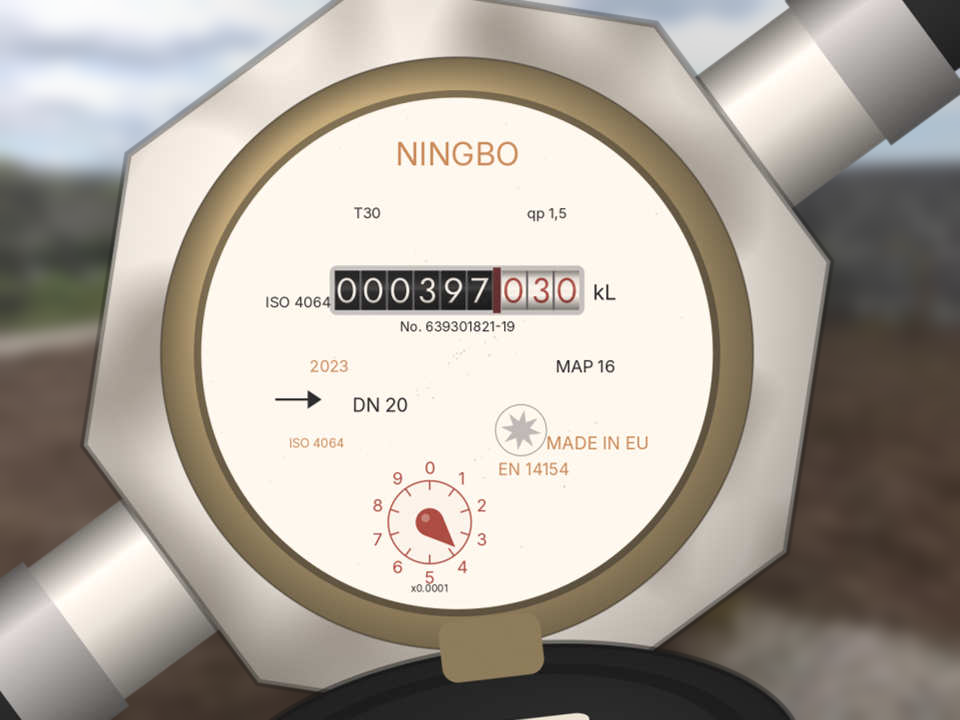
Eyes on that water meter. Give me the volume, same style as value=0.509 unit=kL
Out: value=397.0303 unit=kL
